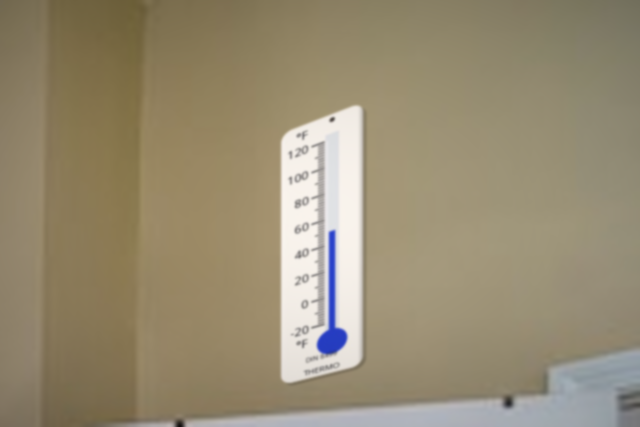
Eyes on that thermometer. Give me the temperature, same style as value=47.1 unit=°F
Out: value=50 unit=°F
